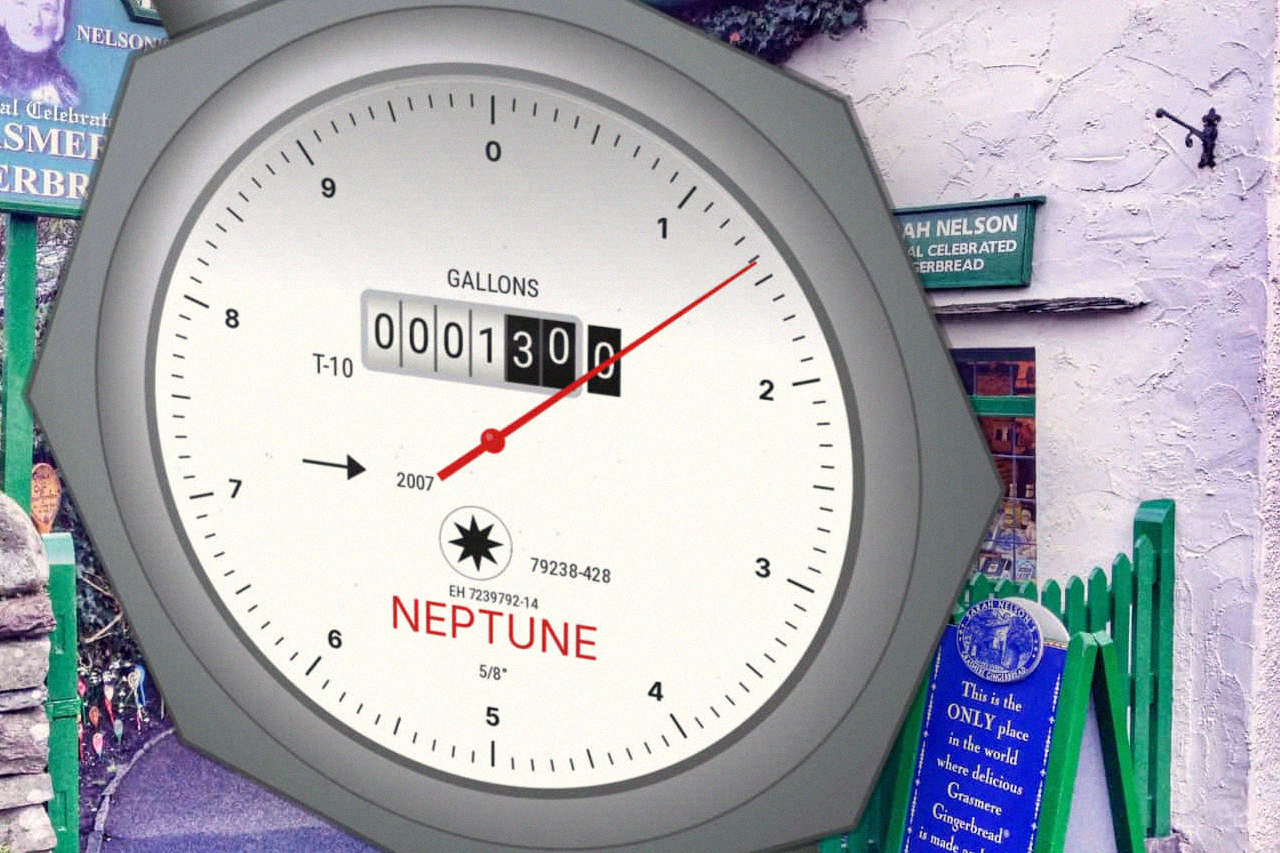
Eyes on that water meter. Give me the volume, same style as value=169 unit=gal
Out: value=1301.4 unit=gal
